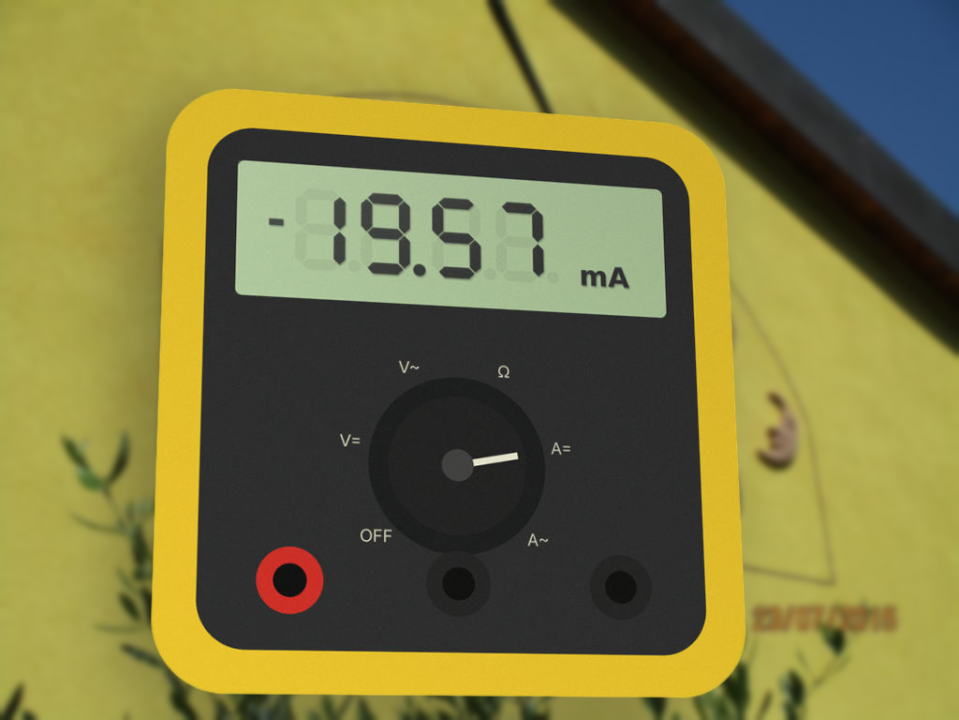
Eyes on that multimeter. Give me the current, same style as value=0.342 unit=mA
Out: value=-19.57 unit=mA
